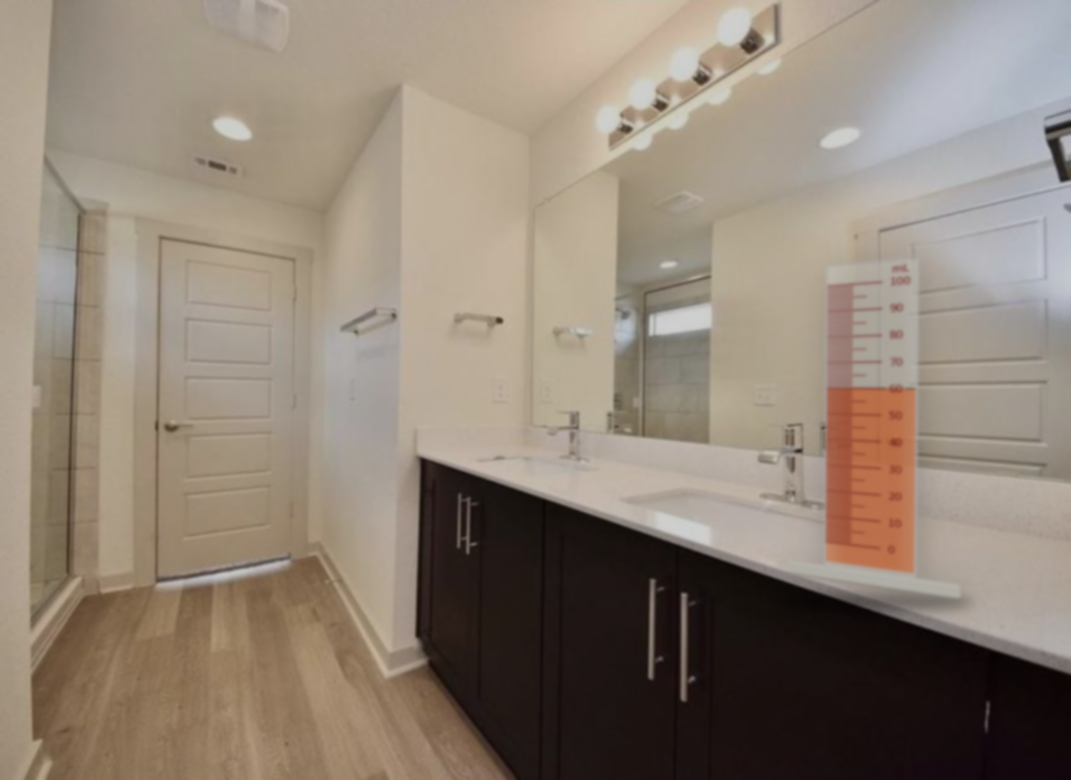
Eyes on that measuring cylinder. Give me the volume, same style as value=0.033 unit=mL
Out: value=60 unit=mL
